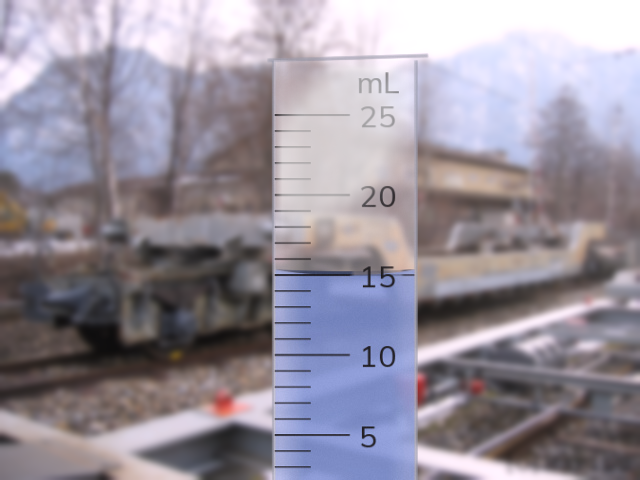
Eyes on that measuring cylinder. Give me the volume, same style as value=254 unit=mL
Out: value=15 unit=mL
